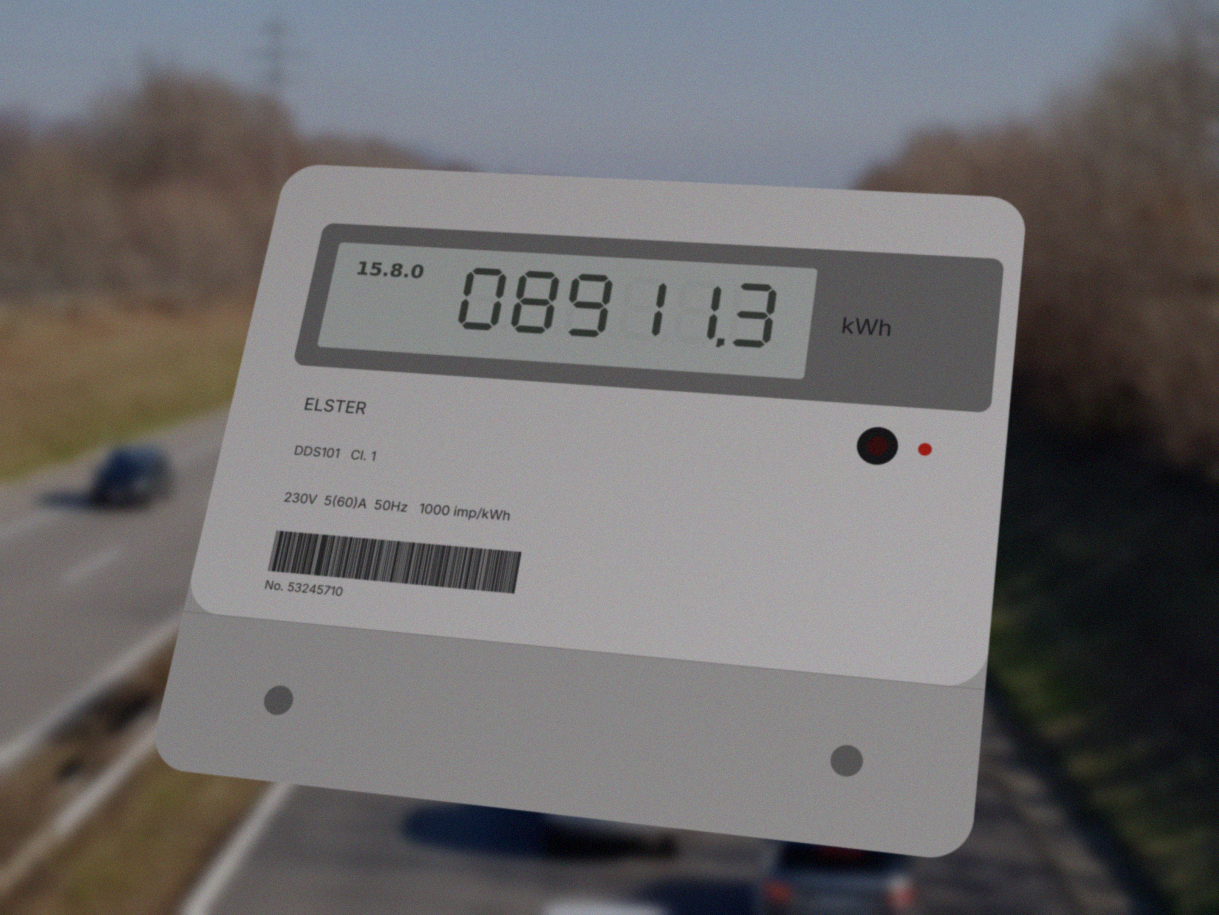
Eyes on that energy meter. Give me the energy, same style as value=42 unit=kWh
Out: value=8911.3 unit=kWh
